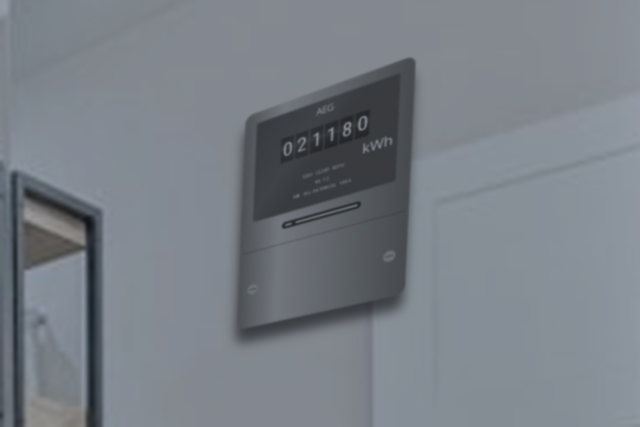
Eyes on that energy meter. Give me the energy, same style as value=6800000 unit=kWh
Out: value=21180 unit=kWh
